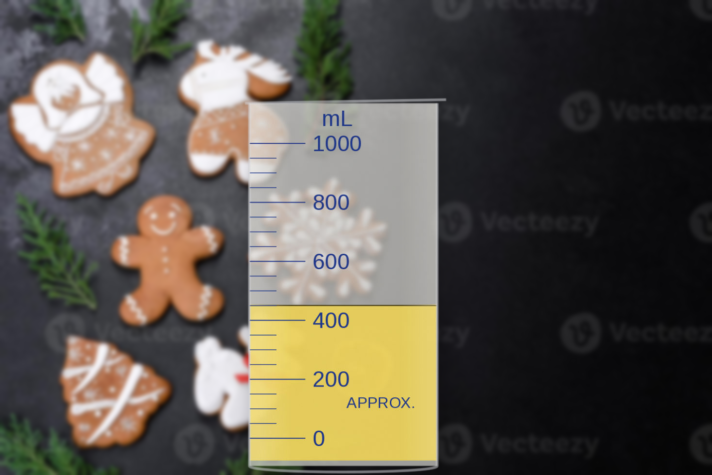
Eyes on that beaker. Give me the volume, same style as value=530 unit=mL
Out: value=450 unit=mL
